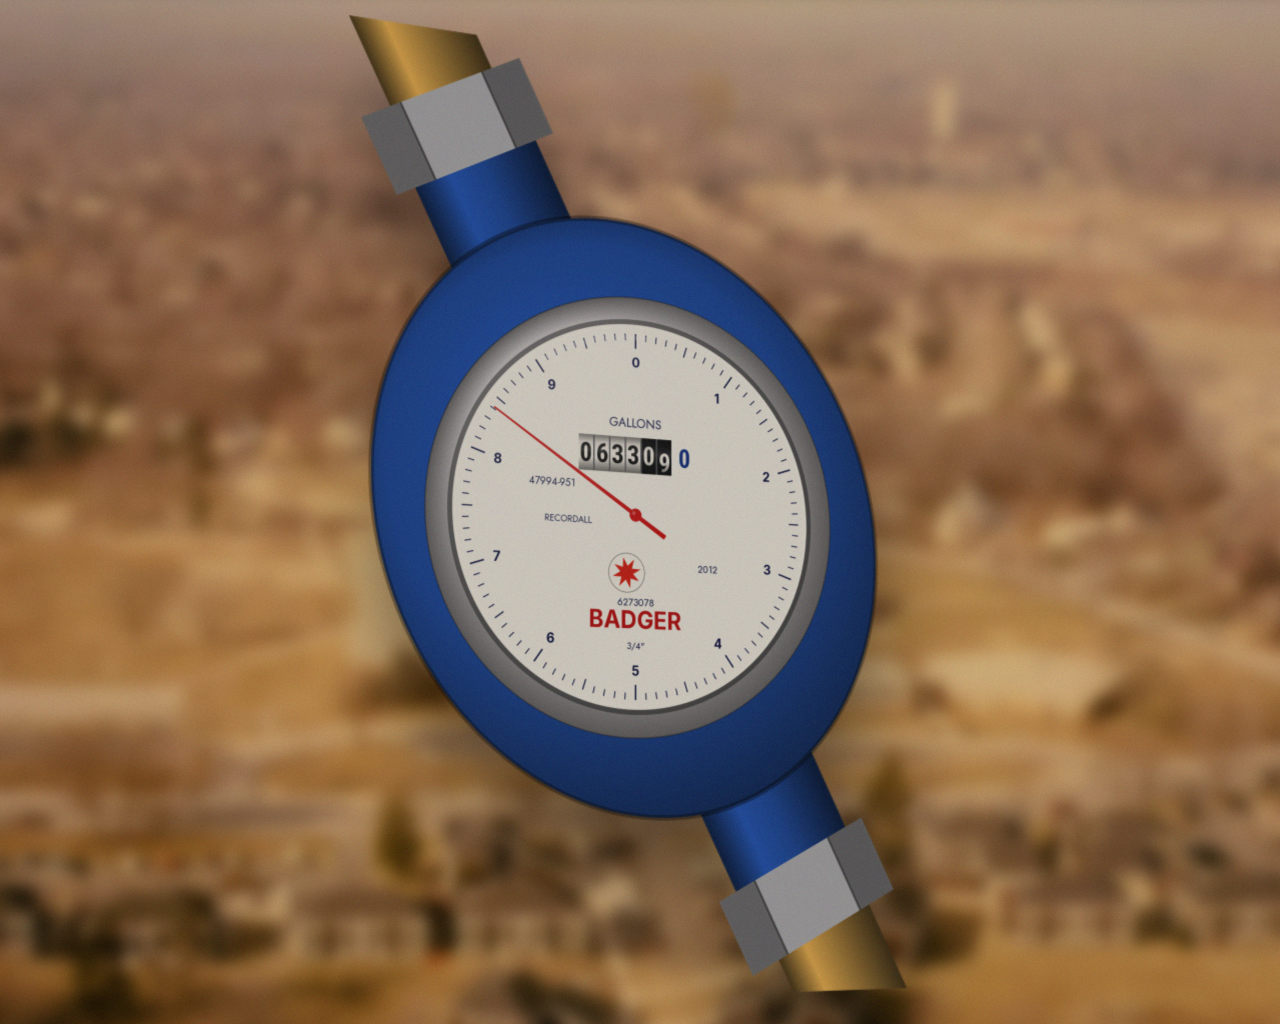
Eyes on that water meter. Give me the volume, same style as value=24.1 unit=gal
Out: value=633088.4 unit=gal
